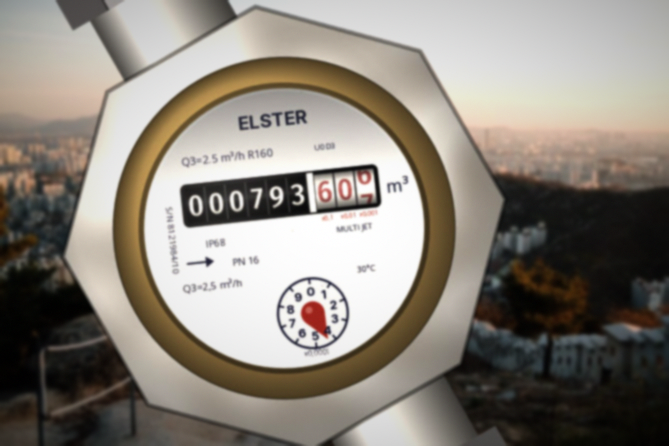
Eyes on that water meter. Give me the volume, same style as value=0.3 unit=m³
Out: value=793.6064 unit=m³
